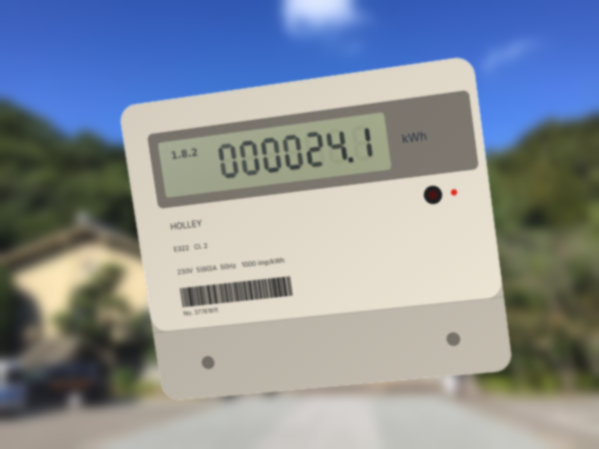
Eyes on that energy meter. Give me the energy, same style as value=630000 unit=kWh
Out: value=24.1 unit=kWh
